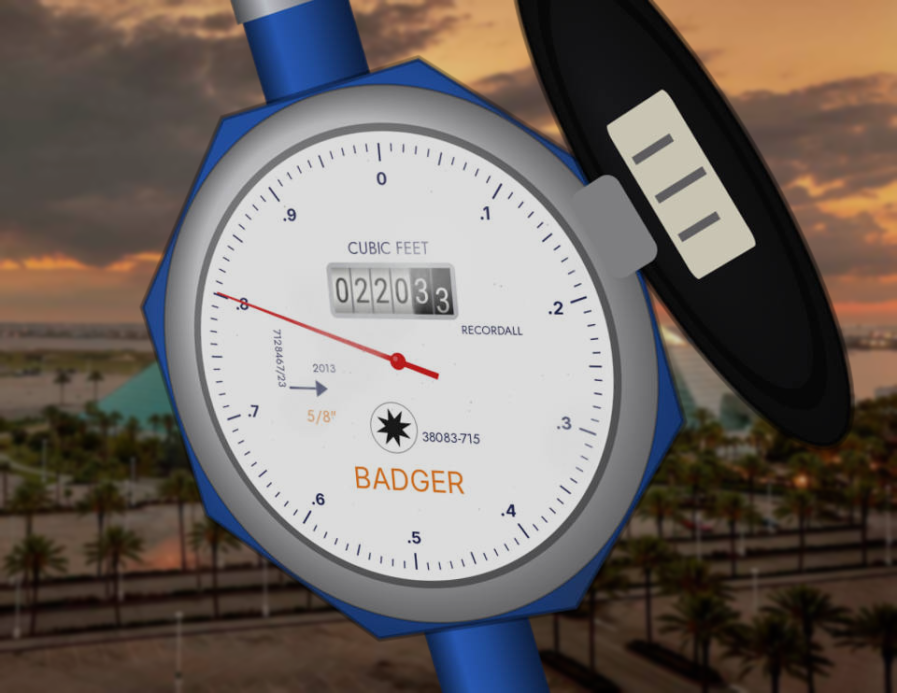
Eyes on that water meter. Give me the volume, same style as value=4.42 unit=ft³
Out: value=22032.80 unit=ft³
